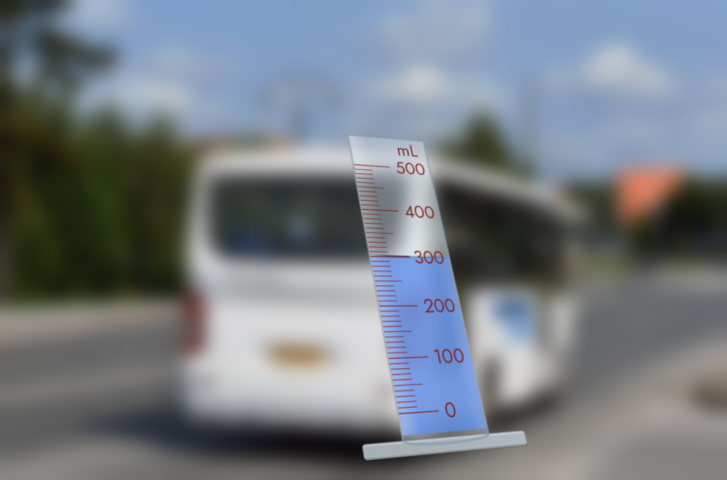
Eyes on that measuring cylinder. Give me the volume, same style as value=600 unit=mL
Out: value=300 unit=mL
